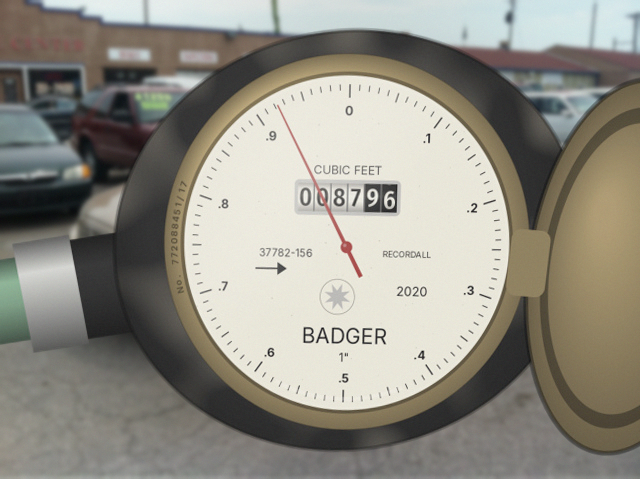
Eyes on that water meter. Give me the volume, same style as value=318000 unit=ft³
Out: value=8795.92 unit=ft³
